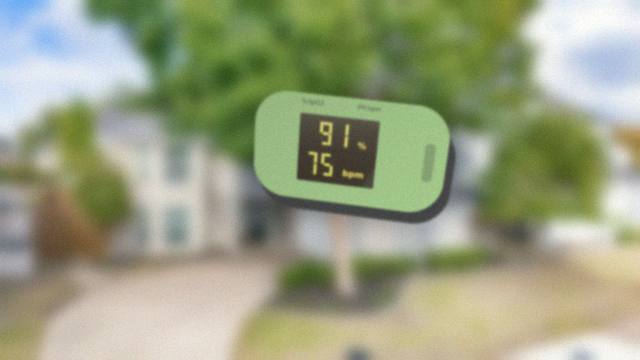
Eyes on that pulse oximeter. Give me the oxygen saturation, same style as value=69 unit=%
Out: value=91 unit=%
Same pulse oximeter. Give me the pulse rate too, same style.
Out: value=75 unit=bpm
